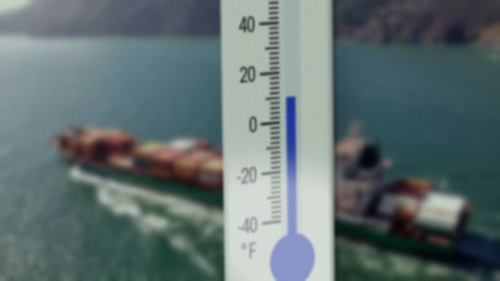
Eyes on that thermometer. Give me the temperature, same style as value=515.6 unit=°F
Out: value=10 unit=°F
